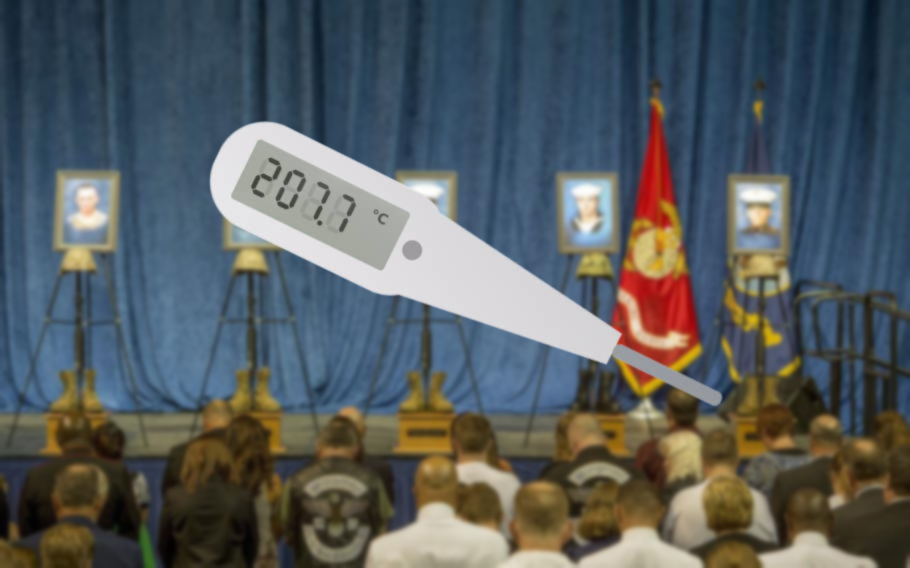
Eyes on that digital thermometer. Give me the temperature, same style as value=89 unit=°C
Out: value=207.7 unit=°C
